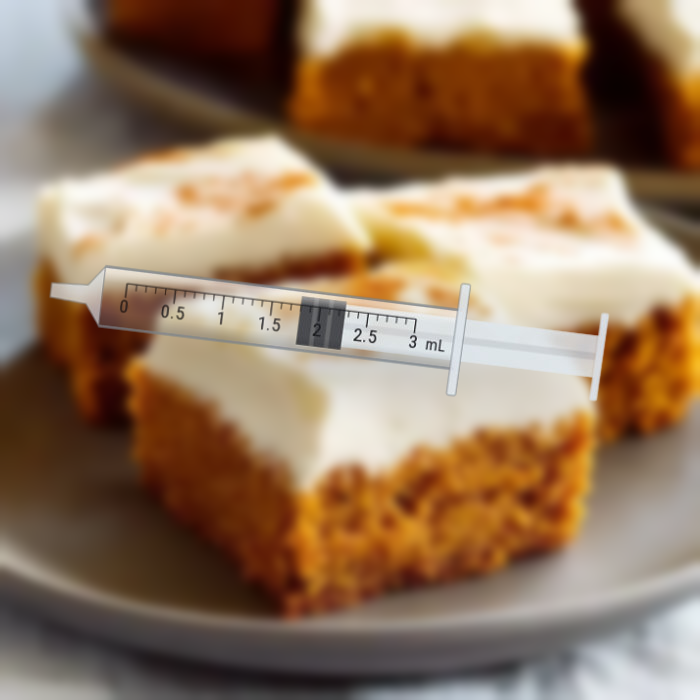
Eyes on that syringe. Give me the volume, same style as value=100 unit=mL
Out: value=1.8 unit=mL
